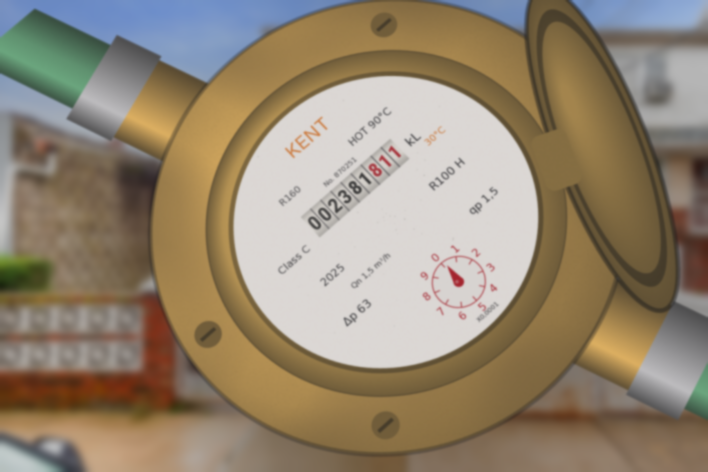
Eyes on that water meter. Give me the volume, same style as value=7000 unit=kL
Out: value=2381.8110 unit=kL
